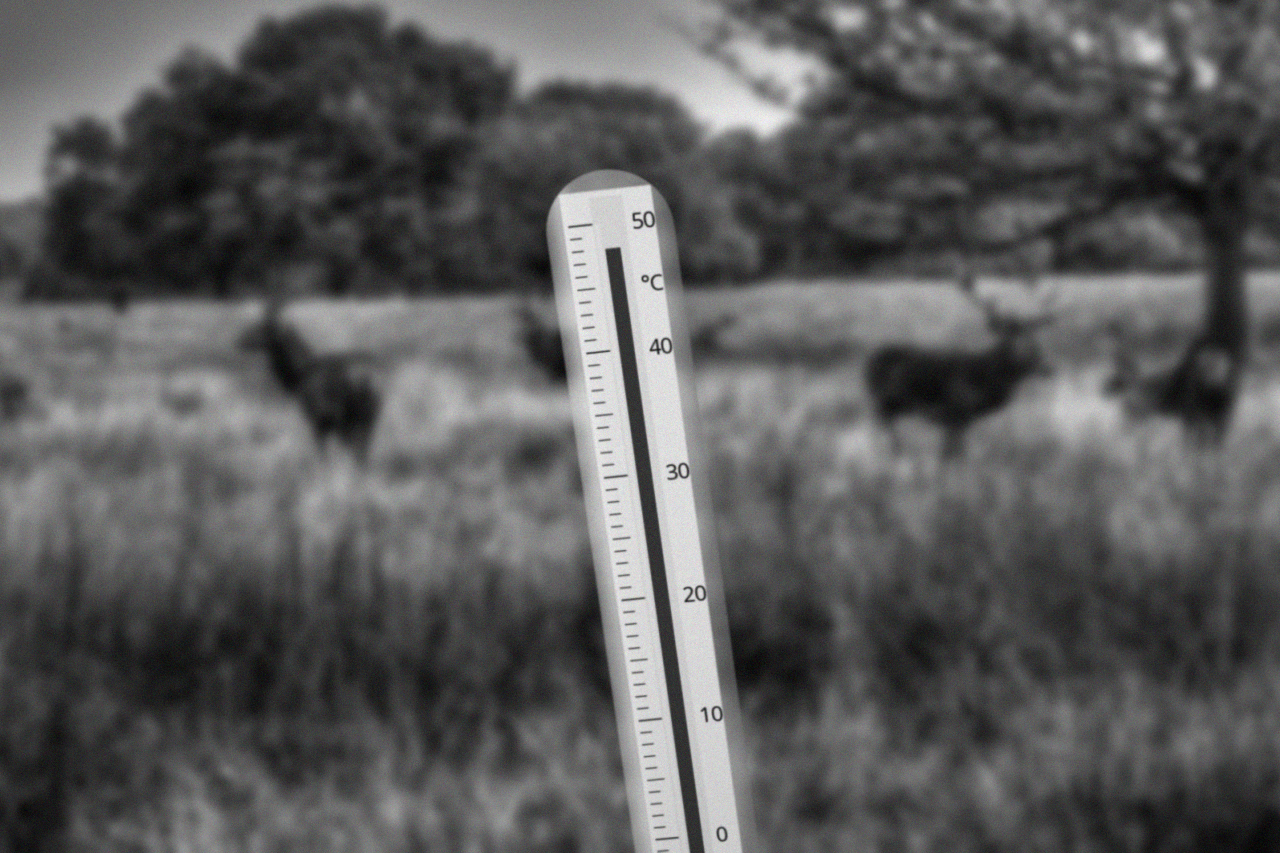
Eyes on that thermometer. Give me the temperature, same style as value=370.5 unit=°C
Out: value=48 unit=°C
